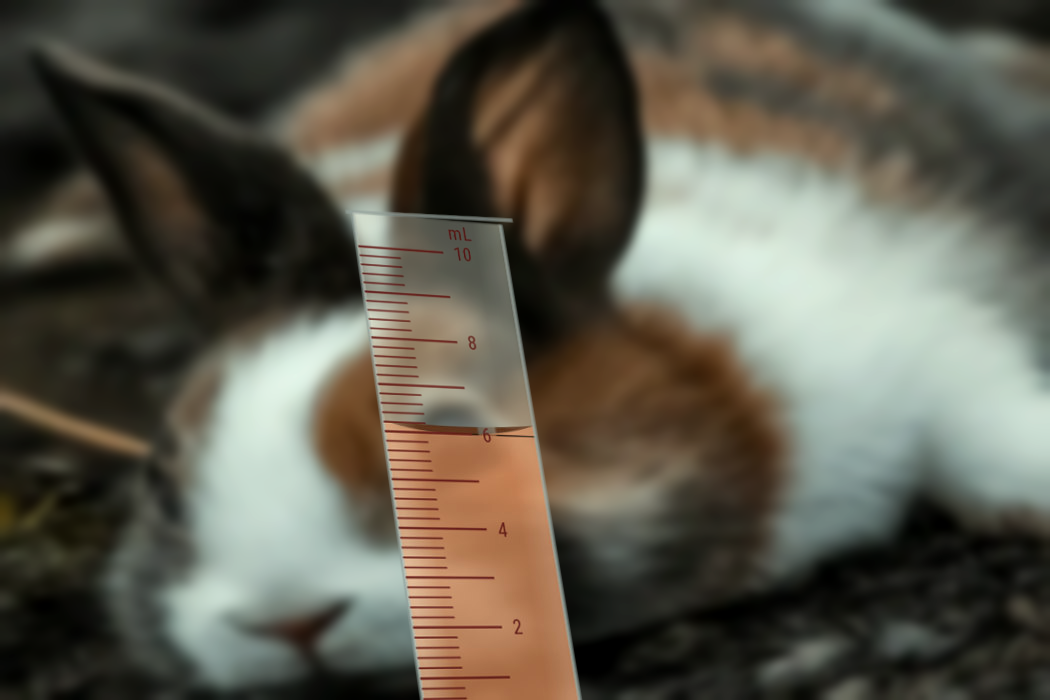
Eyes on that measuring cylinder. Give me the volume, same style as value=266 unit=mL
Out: value=6 unit=mL
